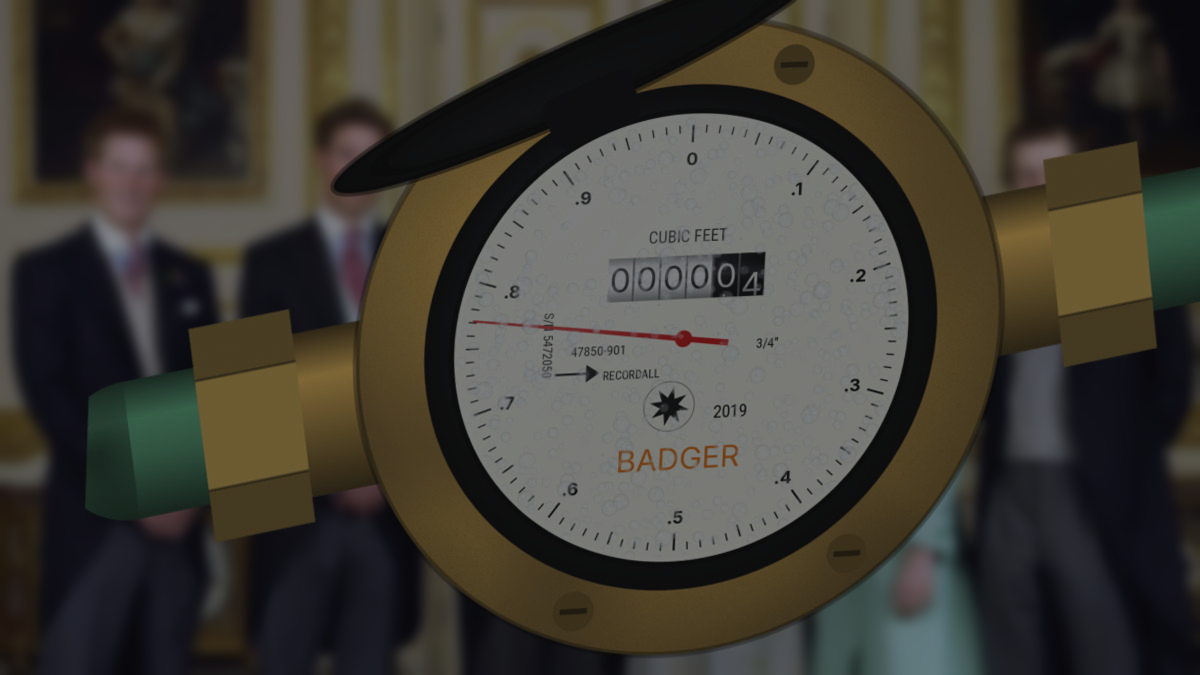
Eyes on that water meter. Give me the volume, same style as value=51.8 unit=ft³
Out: value=3.77 unit=ft³
